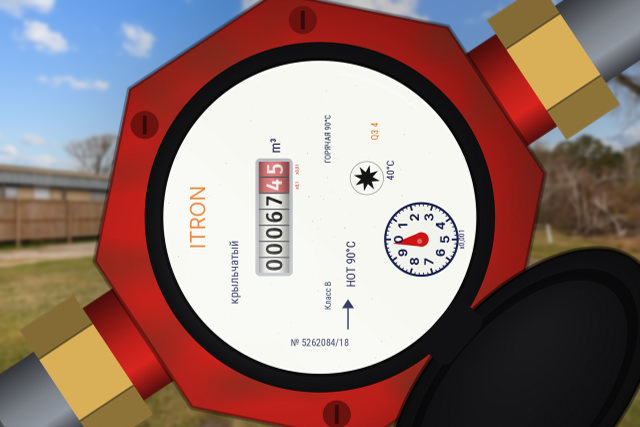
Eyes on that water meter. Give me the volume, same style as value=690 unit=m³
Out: value=67.449 unit=m³
